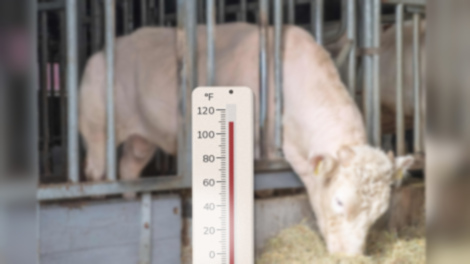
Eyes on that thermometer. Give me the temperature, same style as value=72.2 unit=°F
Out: value=110 unit=°F
